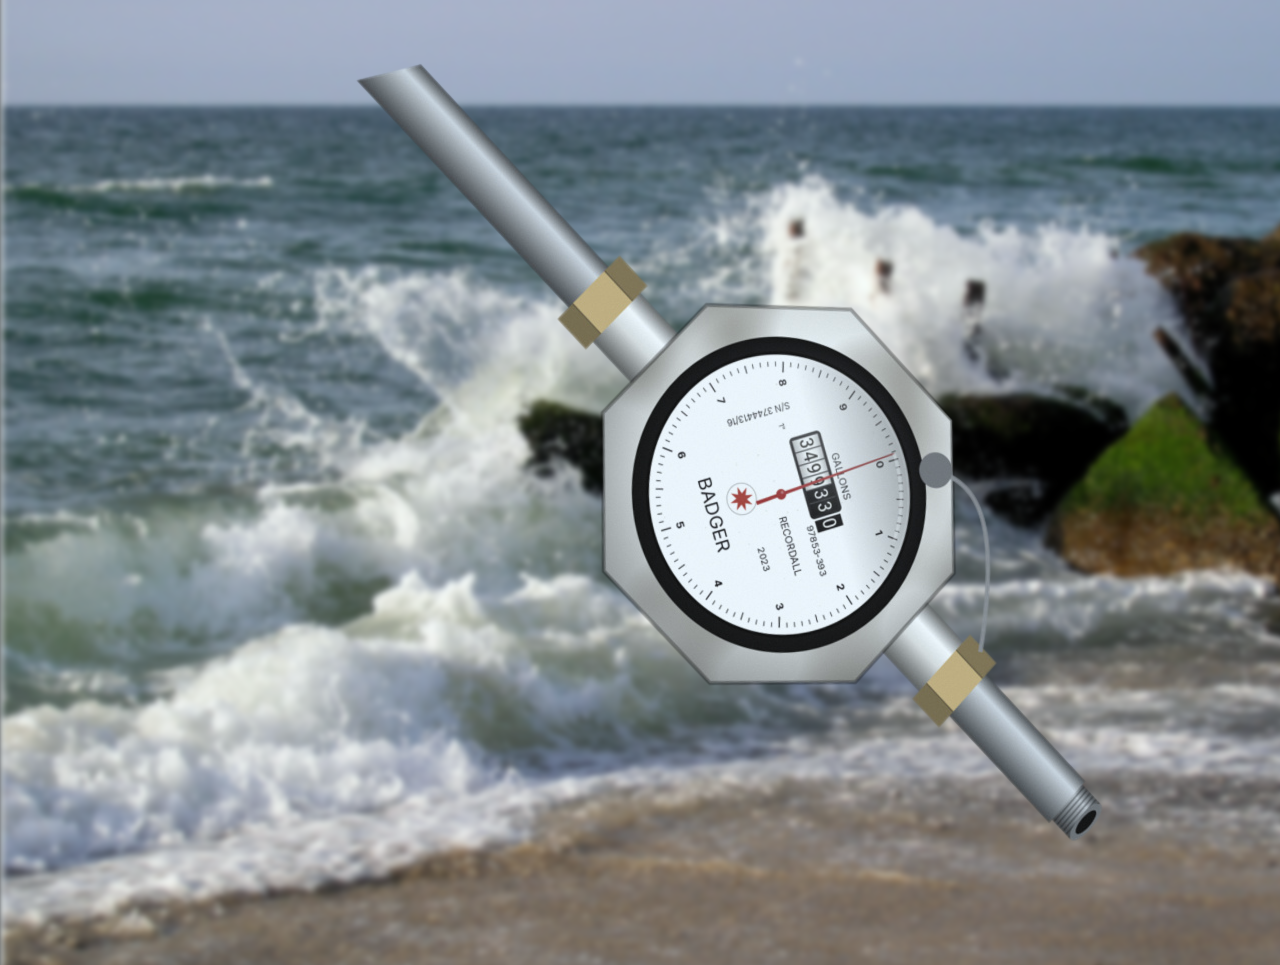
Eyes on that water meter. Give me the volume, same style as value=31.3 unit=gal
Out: value=3499329.9 unit=gal
